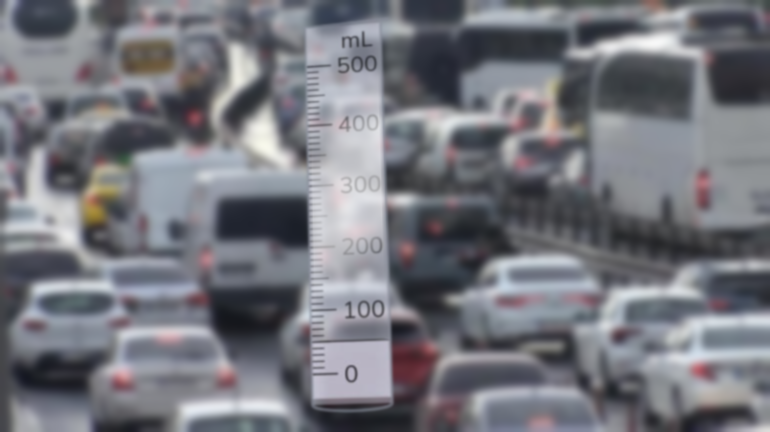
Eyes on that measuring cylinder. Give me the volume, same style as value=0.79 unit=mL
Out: value=50 unit=mL
